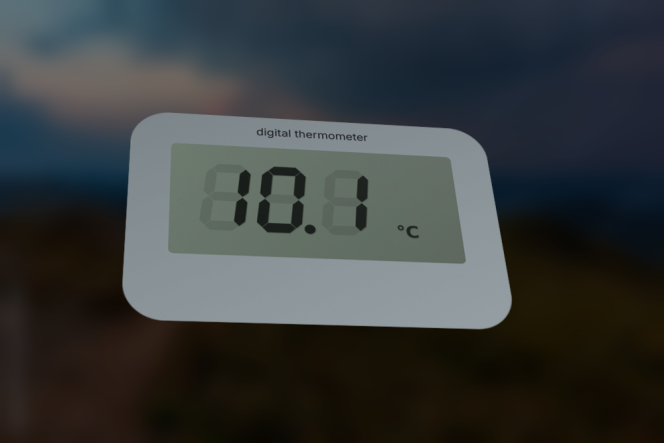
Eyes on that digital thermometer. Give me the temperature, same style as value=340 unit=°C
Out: value=10.1 unit=°C
